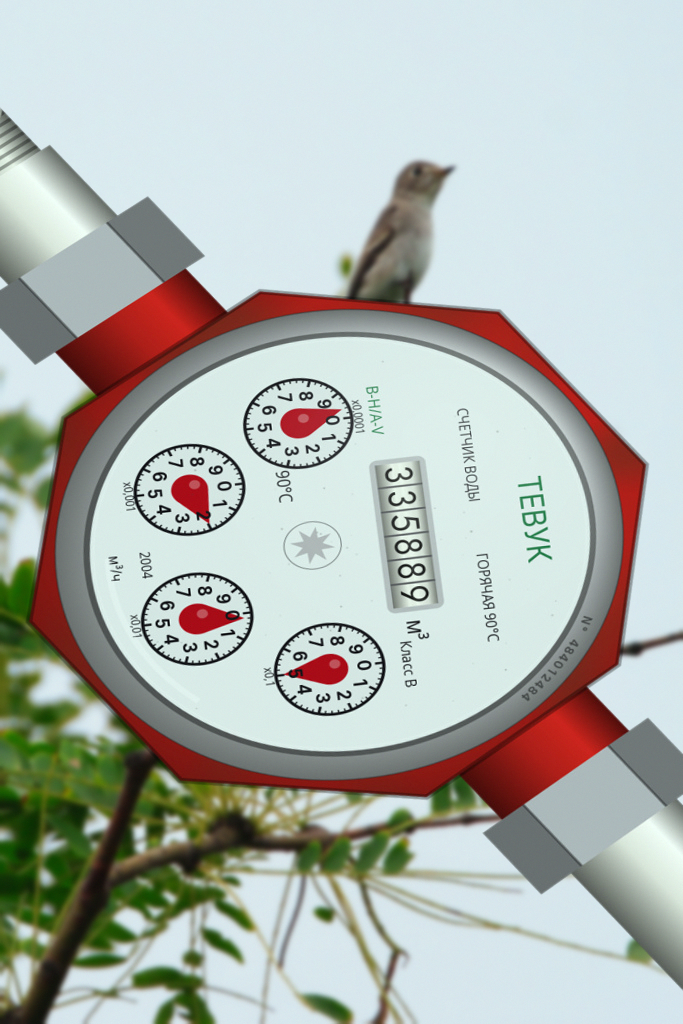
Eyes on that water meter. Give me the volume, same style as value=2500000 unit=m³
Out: value=335889.5019 unit=m³
